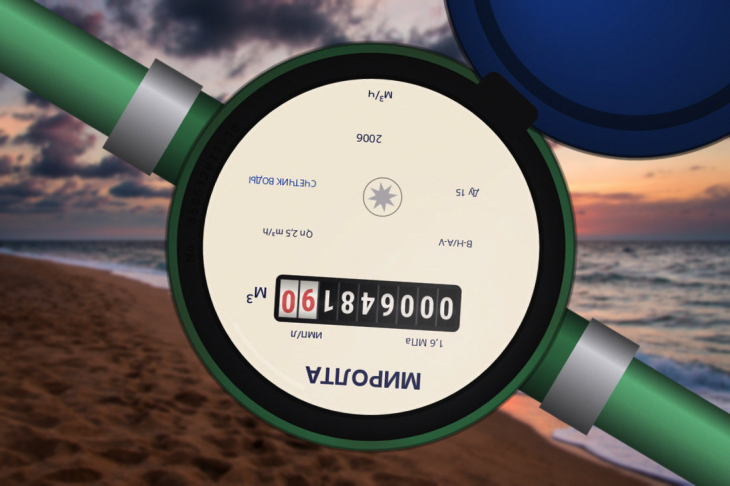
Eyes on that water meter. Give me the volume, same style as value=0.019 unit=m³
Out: value=6481.90 unit=m³
